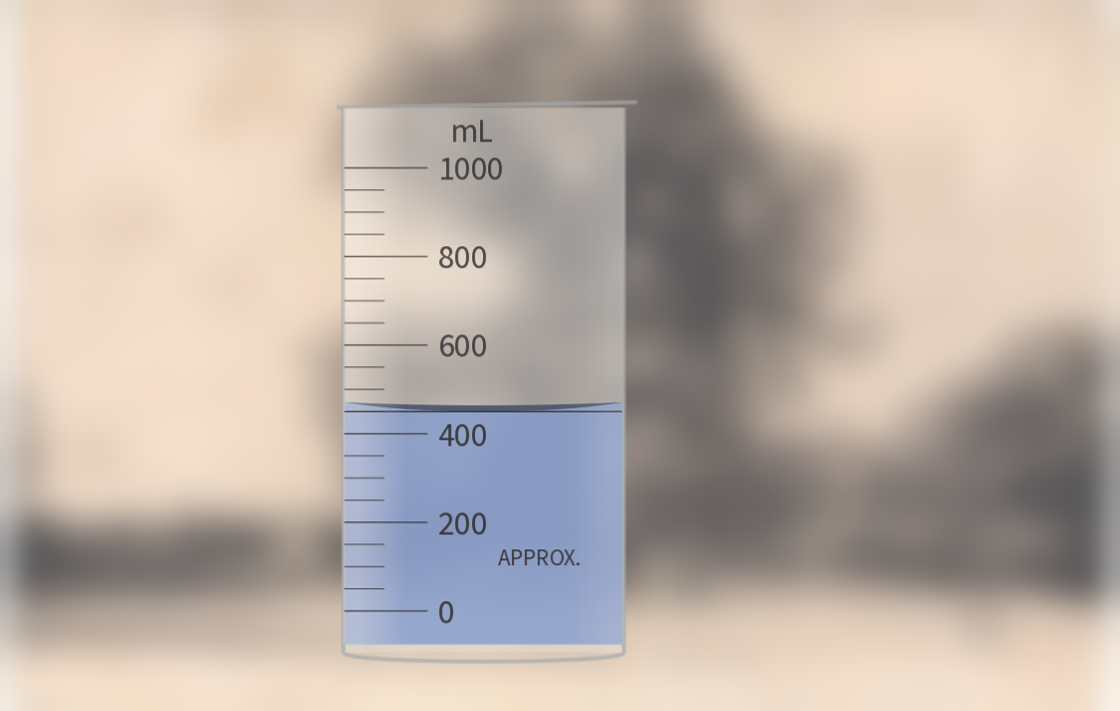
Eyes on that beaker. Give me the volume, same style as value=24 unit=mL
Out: value=450 unit=mL
